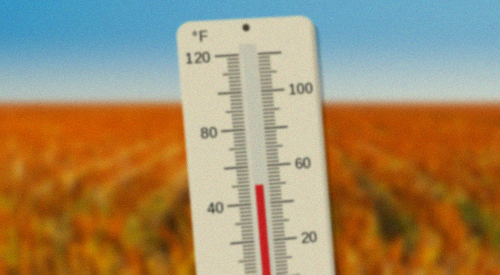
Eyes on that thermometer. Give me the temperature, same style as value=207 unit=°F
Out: value=50 unit=°F
